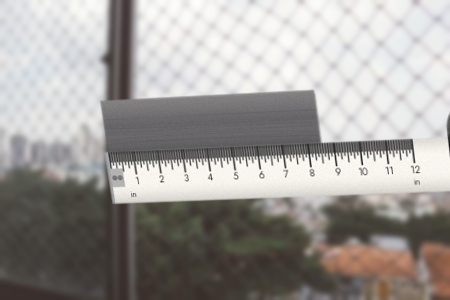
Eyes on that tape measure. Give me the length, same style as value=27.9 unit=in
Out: value=8.5 unit=in
